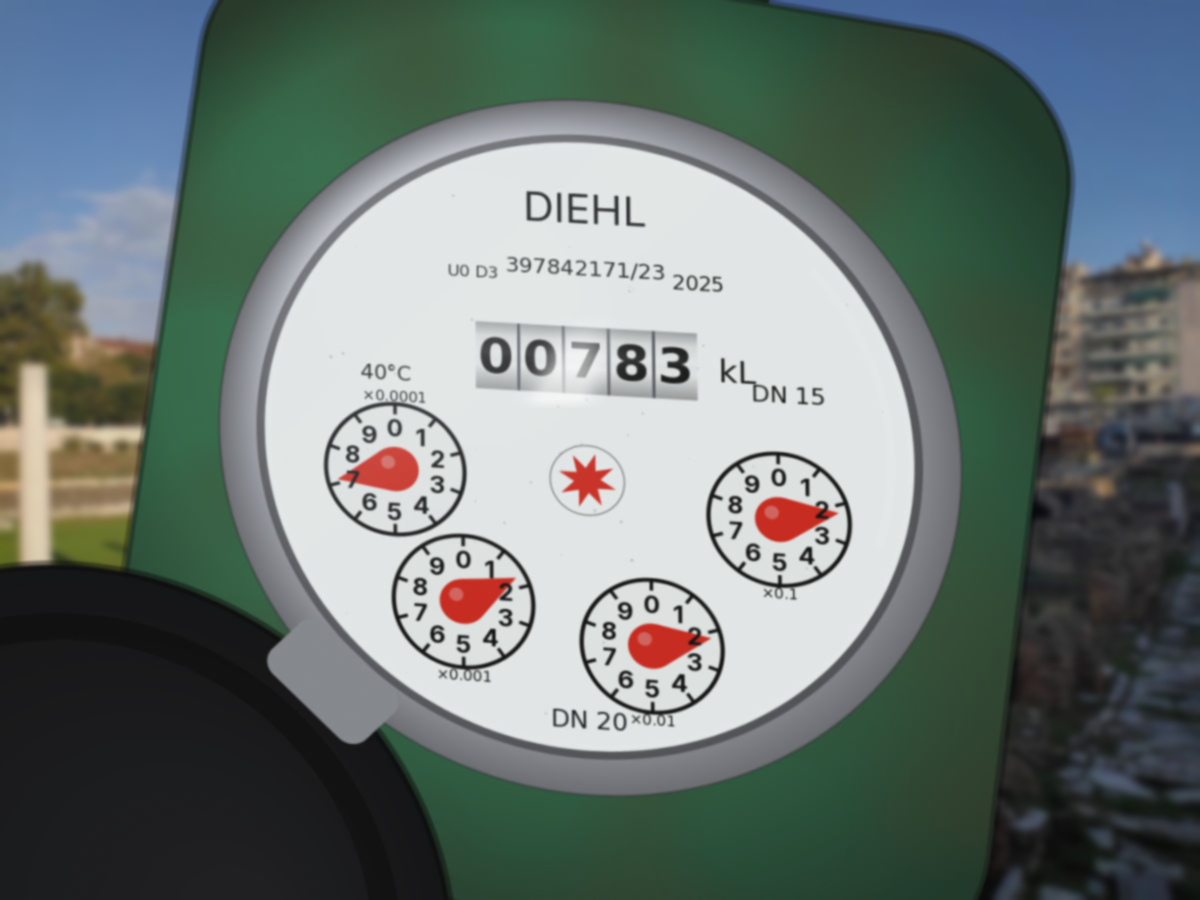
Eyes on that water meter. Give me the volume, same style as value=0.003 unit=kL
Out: value=783.2217 unit=kL
